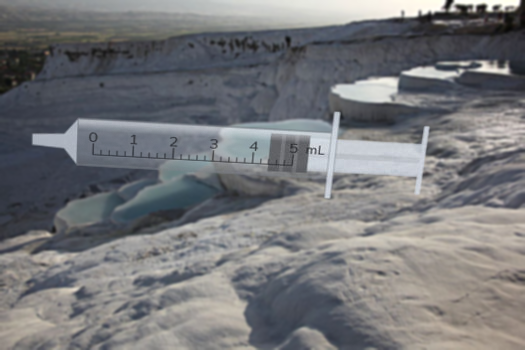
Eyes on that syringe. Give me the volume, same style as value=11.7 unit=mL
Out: value=4.4 unit=mL
